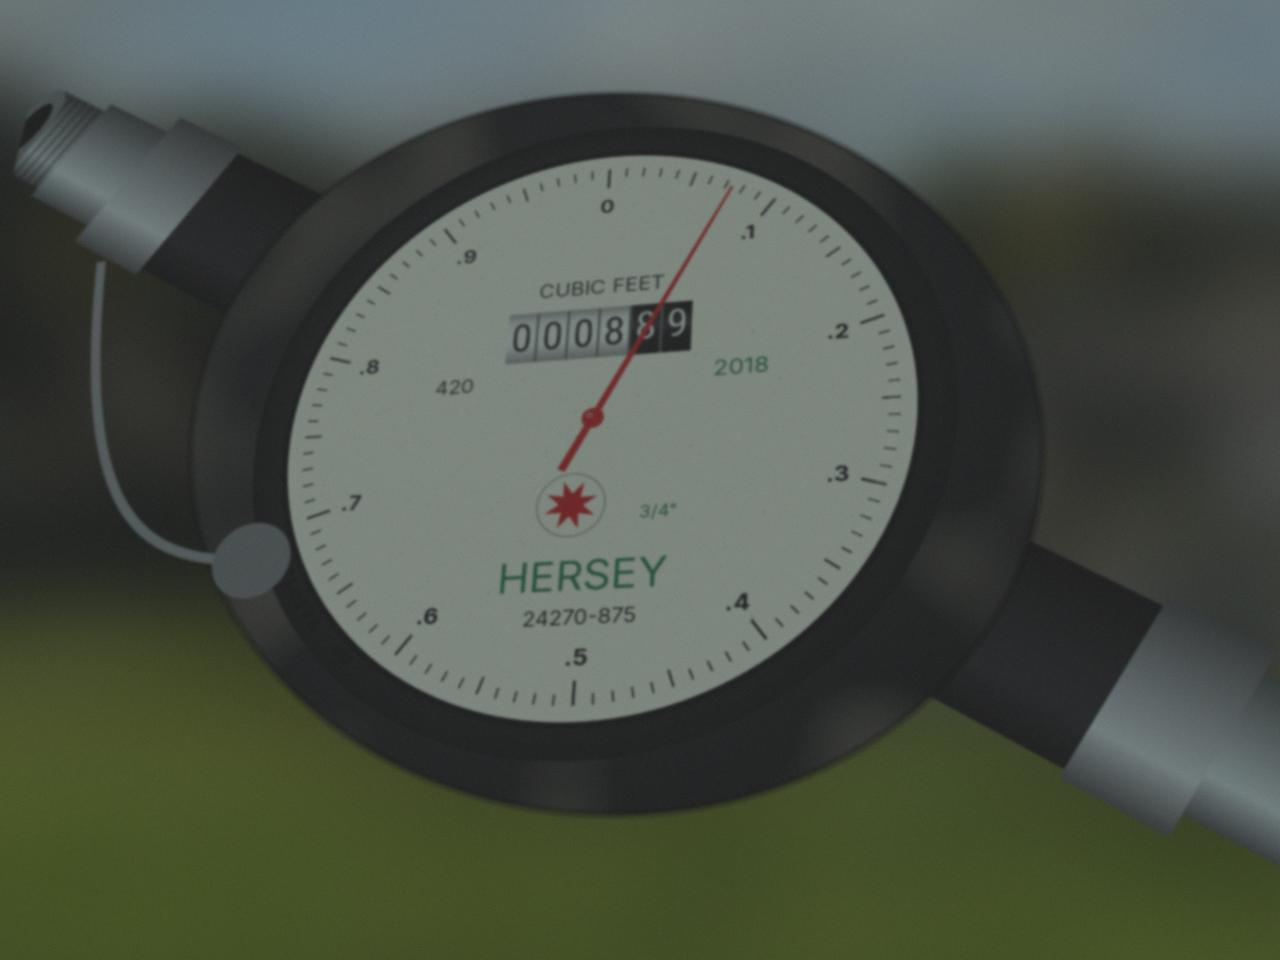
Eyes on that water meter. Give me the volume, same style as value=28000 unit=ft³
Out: value=889.07 unit=ft³
